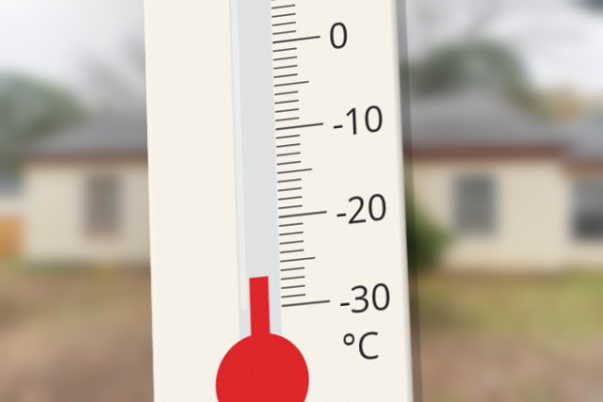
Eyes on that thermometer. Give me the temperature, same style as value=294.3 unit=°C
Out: value=-26.5 unit=°C
